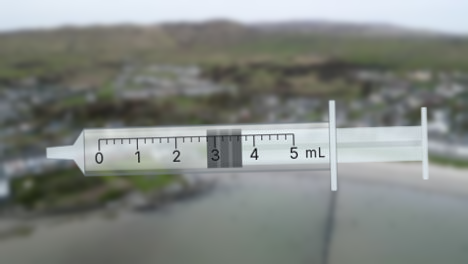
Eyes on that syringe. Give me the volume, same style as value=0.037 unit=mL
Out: value=2.8 unit=mL
